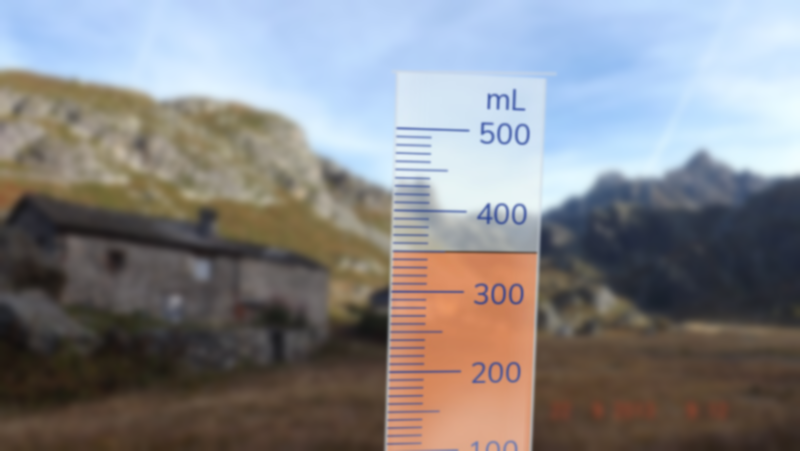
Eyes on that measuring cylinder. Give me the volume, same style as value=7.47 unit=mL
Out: value=350 unit=mL
